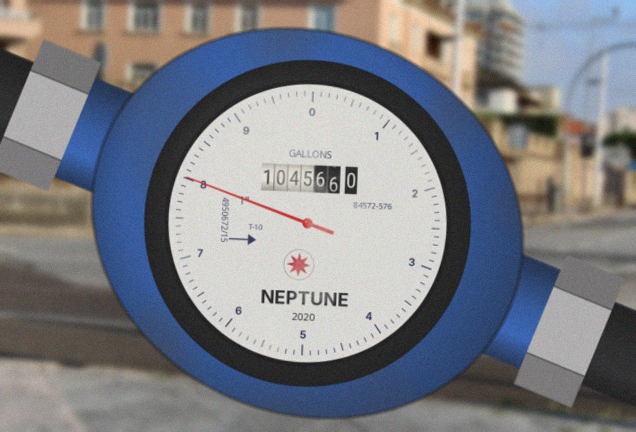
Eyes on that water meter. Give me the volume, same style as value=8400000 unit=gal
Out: value=1045658.0 unit=gal
